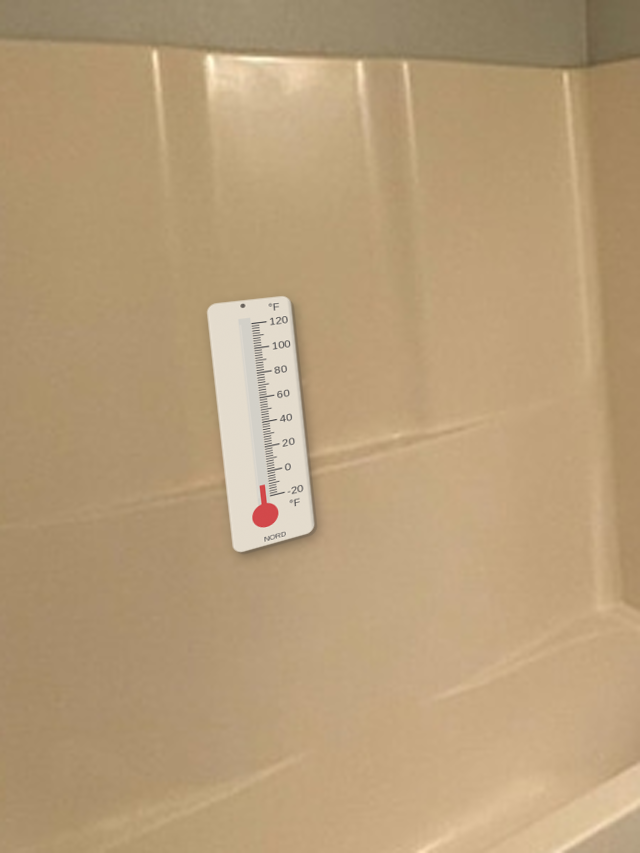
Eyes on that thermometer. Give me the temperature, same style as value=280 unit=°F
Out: value=-10 unit=°F
